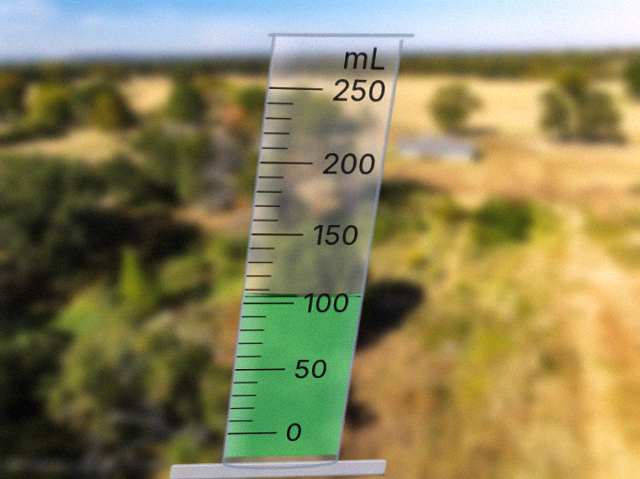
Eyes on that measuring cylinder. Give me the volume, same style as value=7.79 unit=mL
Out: value=105 unit=mL
